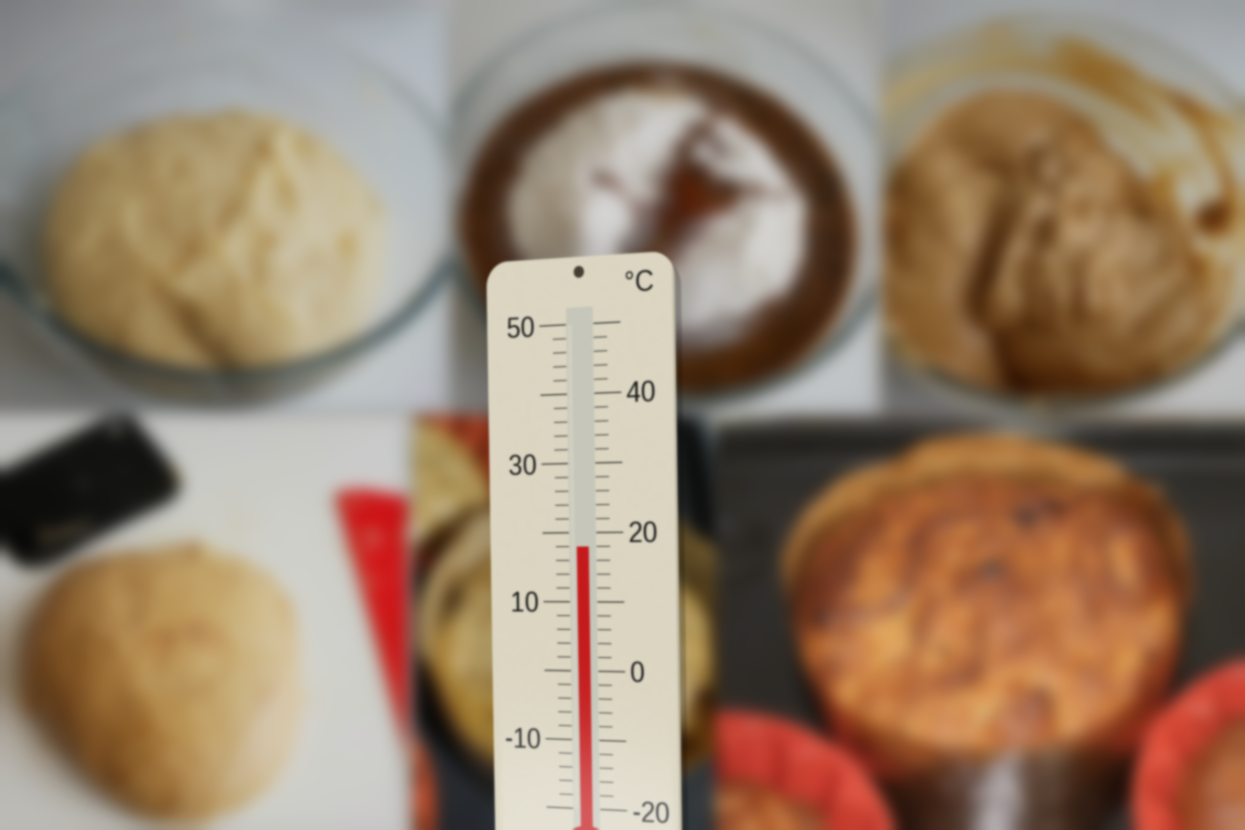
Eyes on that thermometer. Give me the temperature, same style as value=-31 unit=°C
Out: value=18 unit=°C
